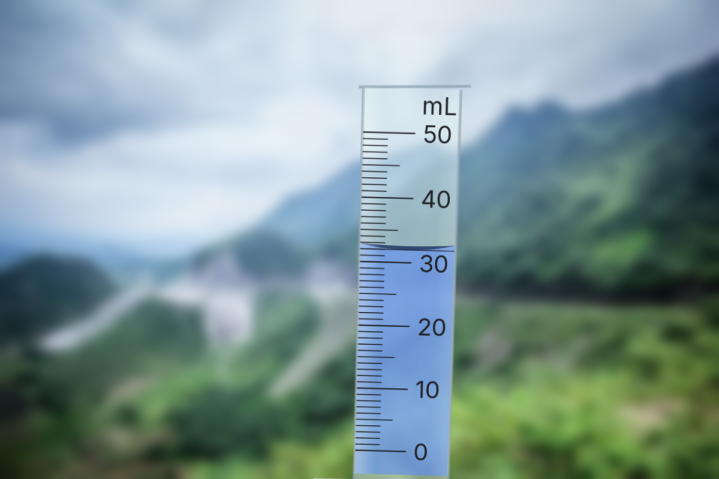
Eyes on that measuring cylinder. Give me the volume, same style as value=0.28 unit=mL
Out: value=32 unit=mL
